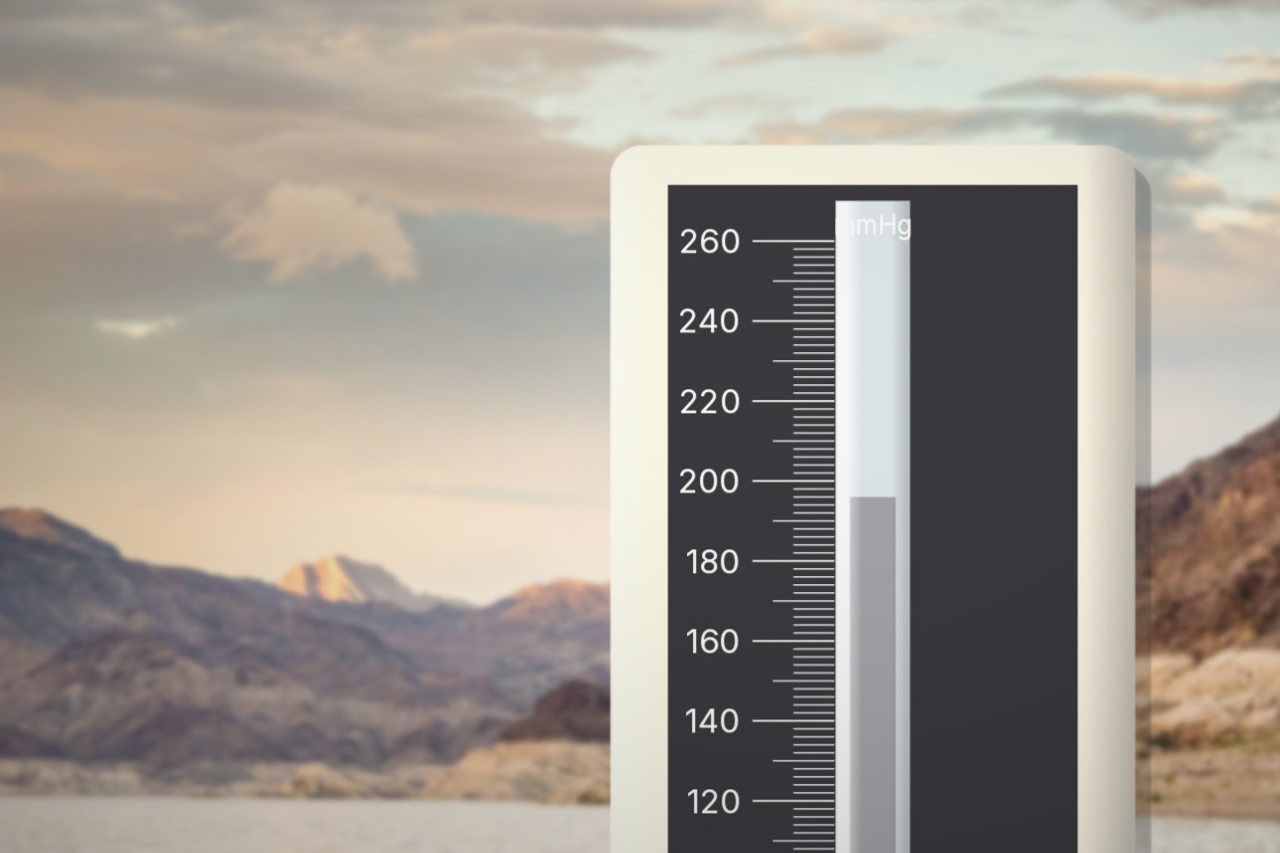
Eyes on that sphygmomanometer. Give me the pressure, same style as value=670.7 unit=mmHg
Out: value=196 unit=mmHg
